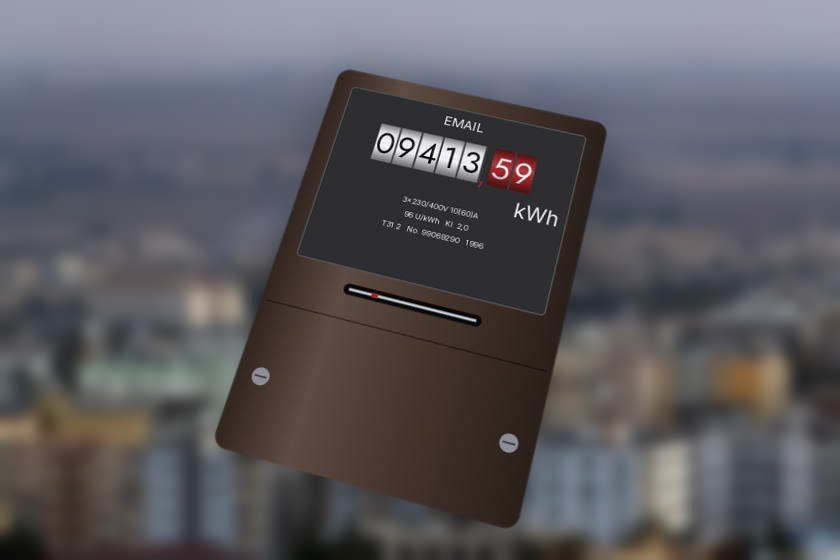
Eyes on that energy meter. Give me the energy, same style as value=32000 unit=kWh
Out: value=9413.59 unit=kWh
